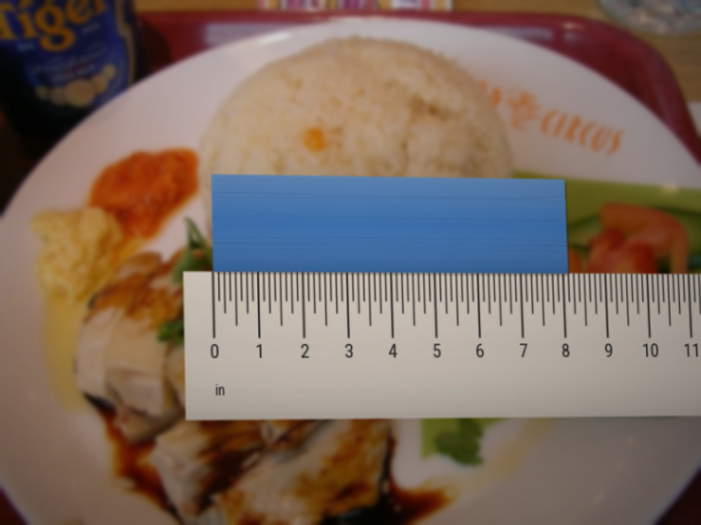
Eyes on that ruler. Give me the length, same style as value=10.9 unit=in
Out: value=8.125 unit=in
